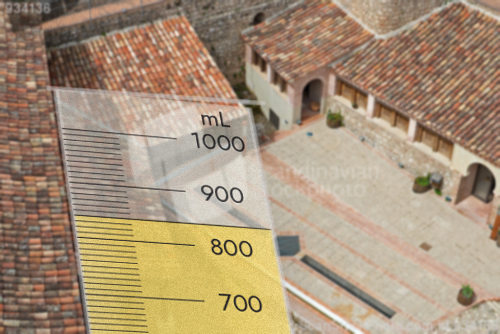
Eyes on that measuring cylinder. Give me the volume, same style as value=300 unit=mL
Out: value=840 unit=mL
